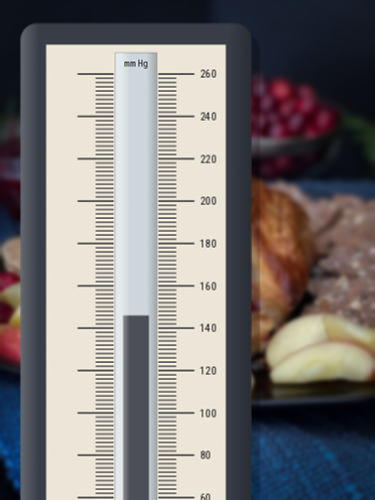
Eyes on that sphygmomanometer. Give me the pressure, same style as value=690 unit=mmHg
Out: value=146 unit=mmHg
